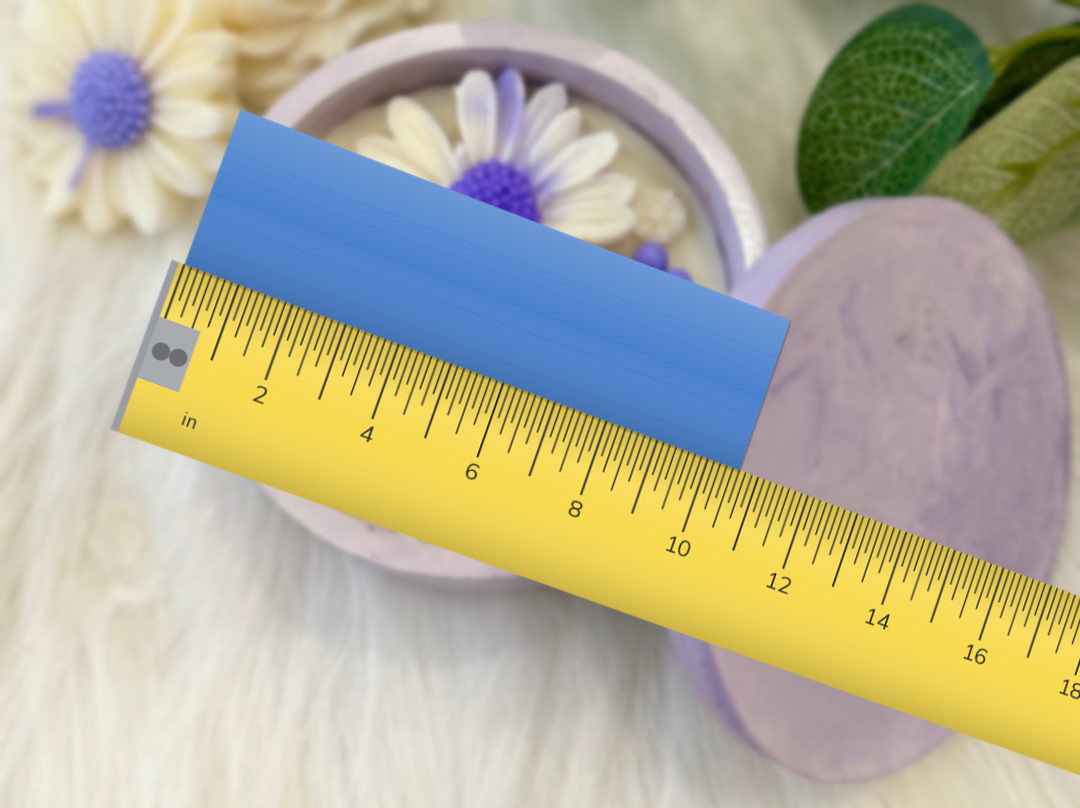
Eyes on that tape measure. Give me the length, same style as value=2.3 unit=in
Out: value=10.625 unit=in
